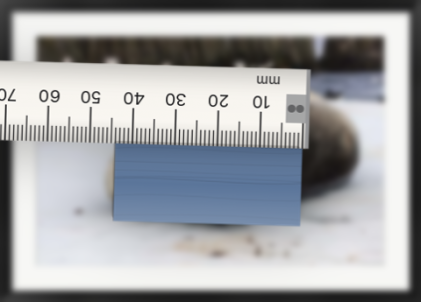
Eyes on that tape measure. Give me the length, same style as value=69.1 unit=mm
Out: value=44 unit=mm
